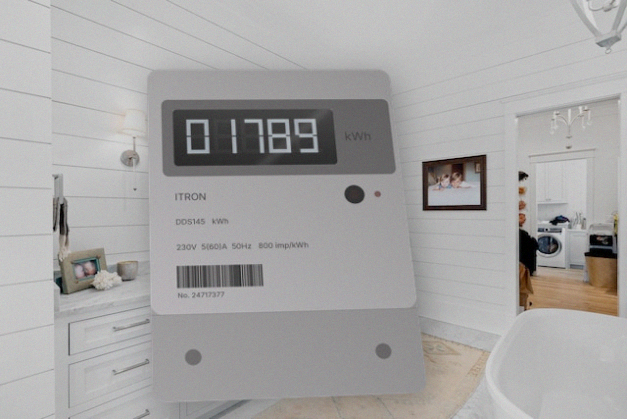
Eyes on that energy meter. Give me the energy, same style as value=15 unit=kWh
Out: value=1789 unit=kWh
